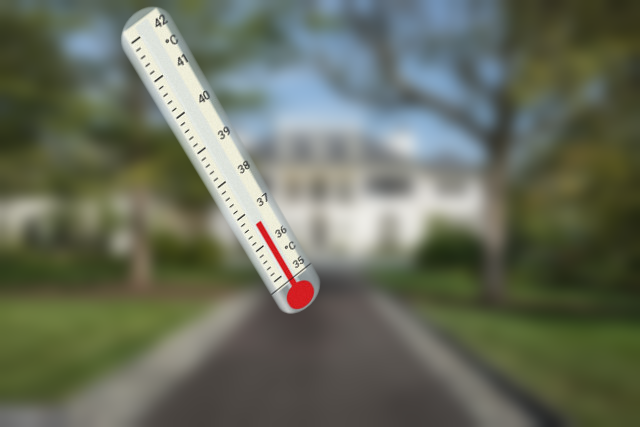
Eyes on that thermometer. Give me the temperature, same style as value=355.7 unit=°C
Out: value=36.6 unit=°C
